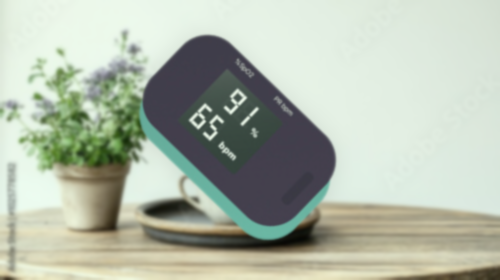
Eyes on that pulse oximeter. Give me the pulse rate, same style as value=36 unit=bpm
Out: value=65 unit=bpm
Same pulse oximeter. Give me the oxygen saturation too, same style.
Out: value=91 unit=%
